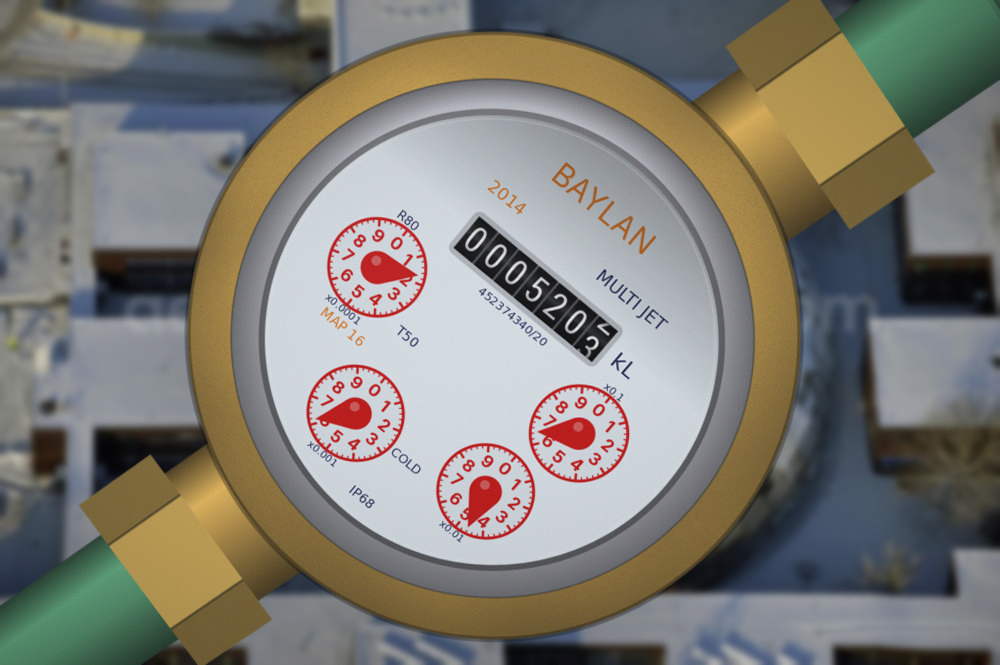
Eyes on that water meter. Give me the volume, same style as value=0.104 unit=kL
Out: value=5202.6461 unit=kL
